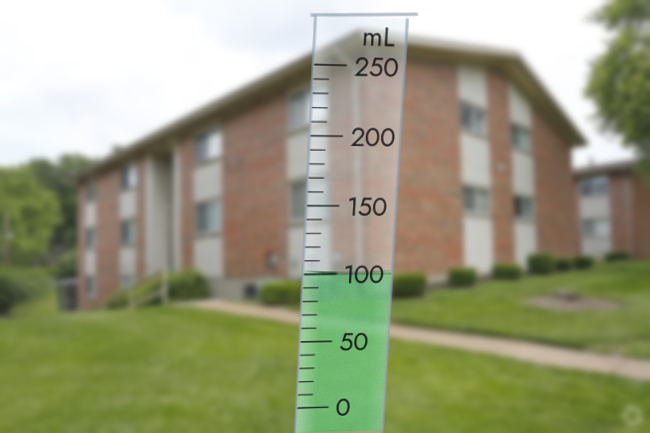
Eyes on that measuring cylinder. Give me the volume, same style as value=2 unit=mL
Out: value=100 unit=mL
